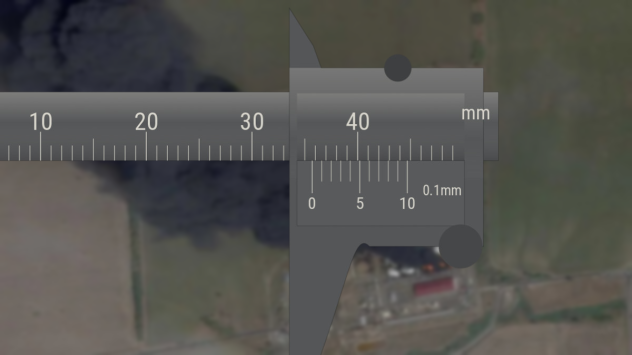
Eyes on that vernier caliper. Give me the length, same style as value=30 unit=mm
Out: value=35.7 unit=mm
